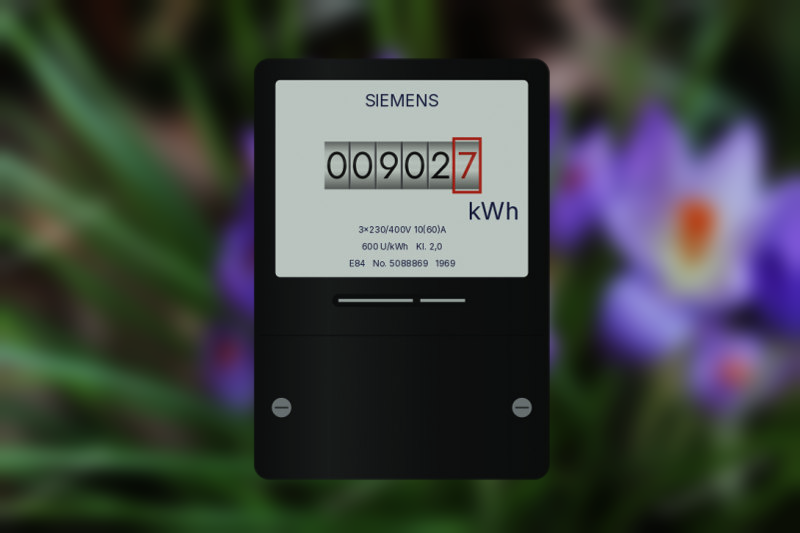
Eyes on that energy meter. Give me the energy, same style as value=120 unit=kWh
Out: value=902.7 unit=kWh
